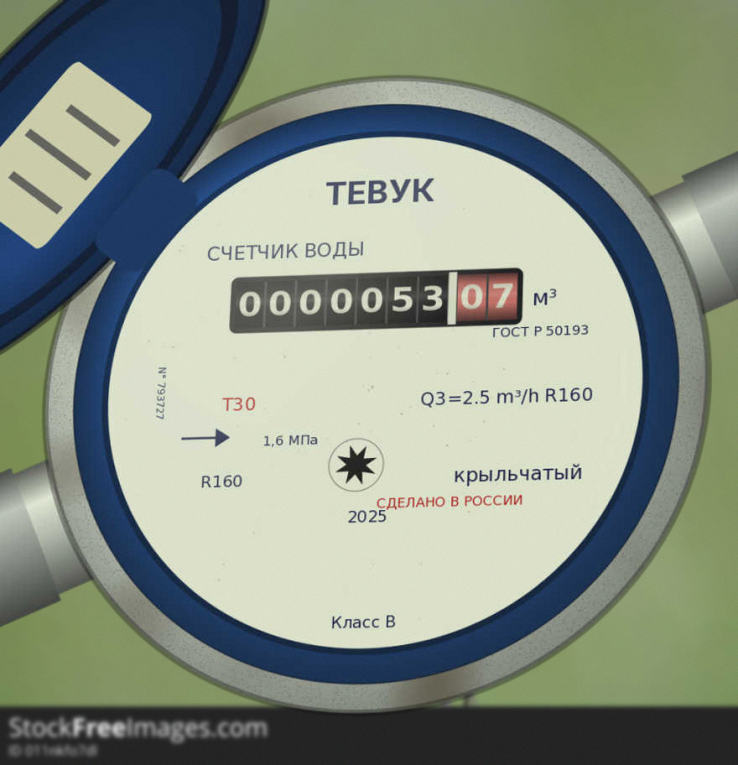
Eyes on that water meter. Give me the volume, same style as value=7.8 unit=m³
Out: value=53.07 unit=m³
